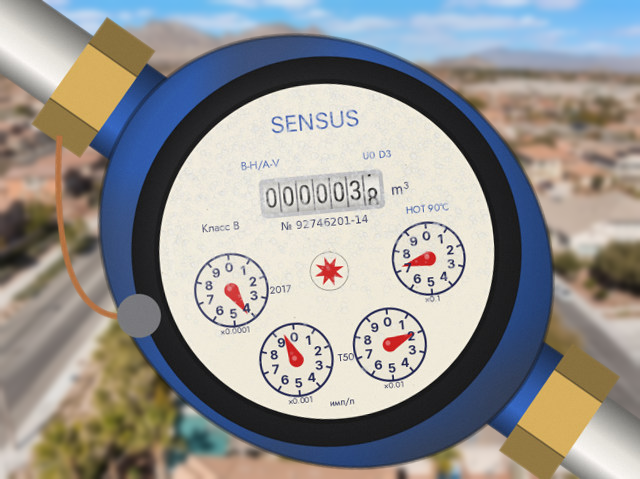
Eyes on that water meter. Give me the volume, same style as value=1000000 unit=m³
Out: value=37.7194 unit=m³
